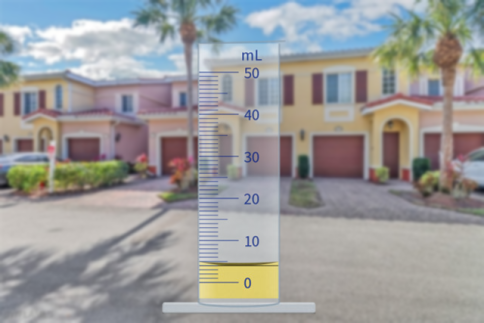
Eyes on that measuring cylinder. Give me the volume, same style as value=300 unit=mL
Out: value=4 unit=mL
